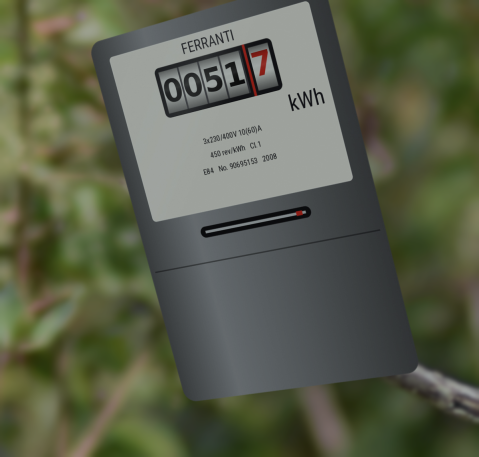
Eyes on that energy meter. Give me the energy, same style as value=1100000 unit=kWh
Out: value=51.7 unit=kWh
